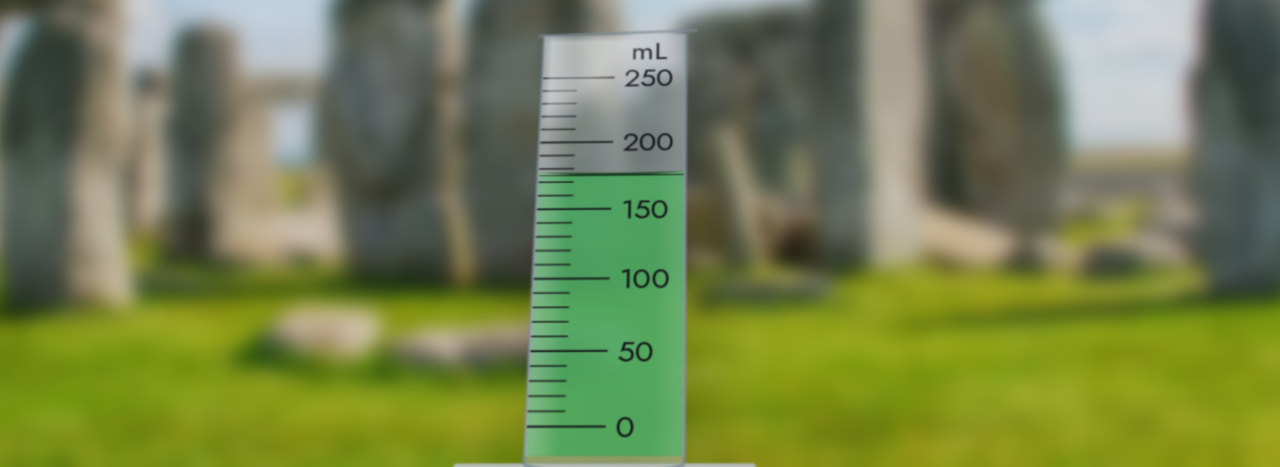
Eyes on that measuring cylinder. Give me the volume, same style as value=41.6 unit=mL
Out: value=175 unit=mL
